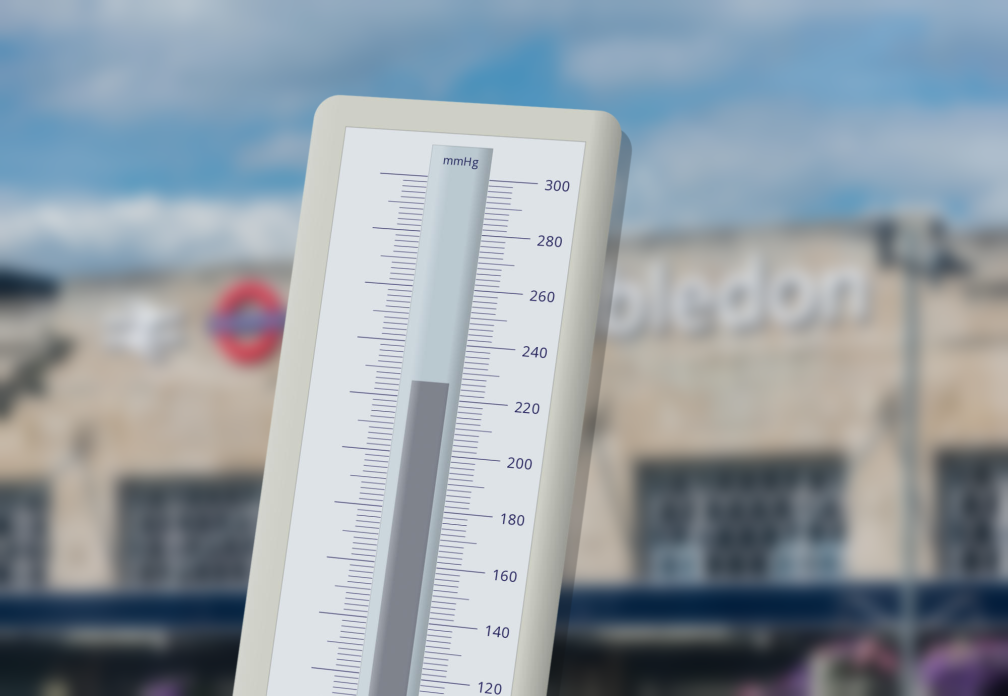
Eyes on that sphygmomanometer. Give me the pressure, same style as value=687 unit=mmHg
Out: value=226 unit=mmHg
